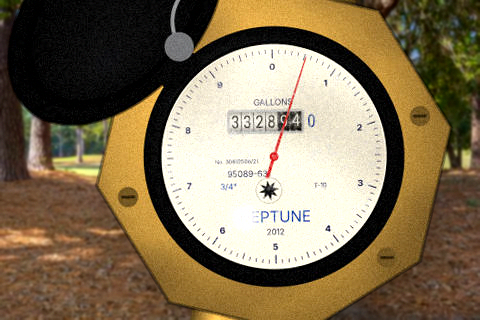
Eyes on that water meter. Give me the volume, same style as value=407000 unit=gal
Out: value=3328940.5 unit=gal
